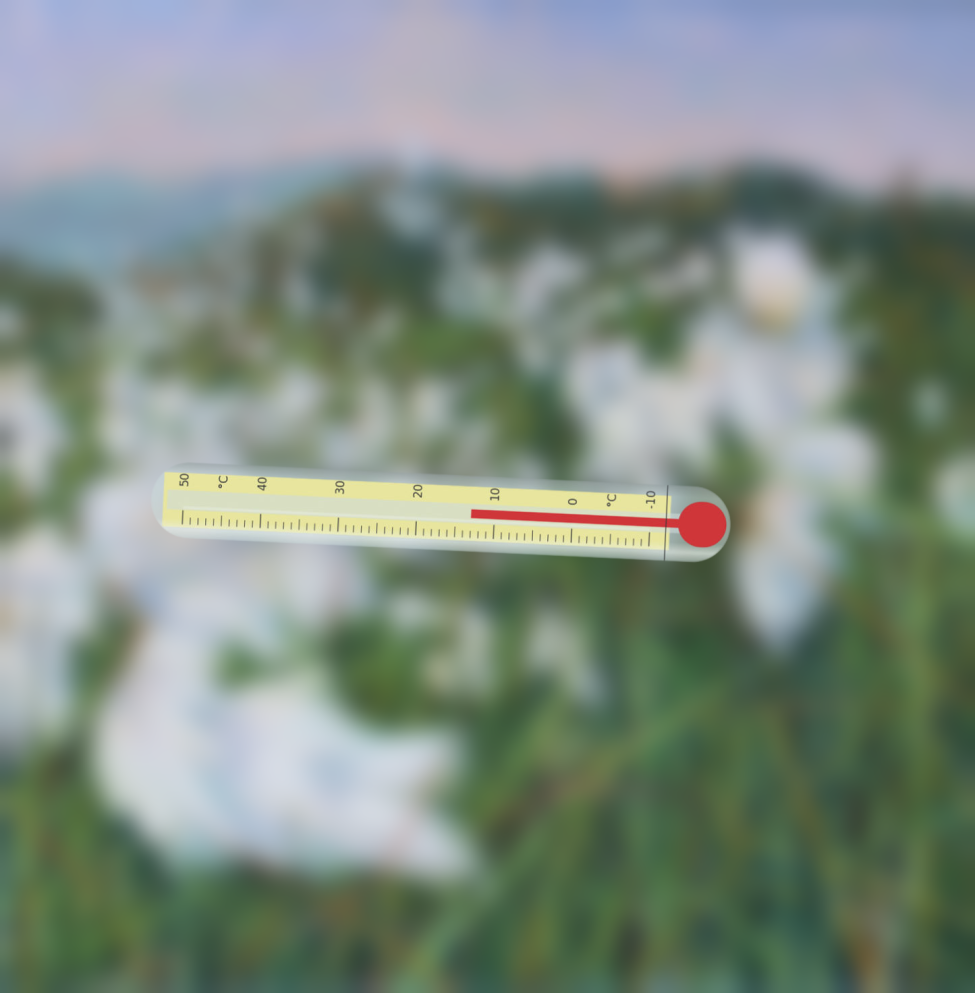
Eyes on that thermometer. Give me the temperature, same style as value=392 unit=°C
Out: value=13 unit=°C
